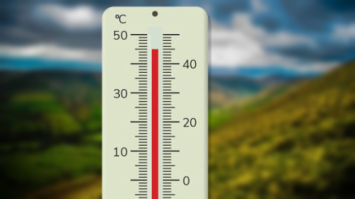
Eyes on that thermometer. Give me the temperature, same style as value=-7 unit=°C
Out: value=45 unit=°C
